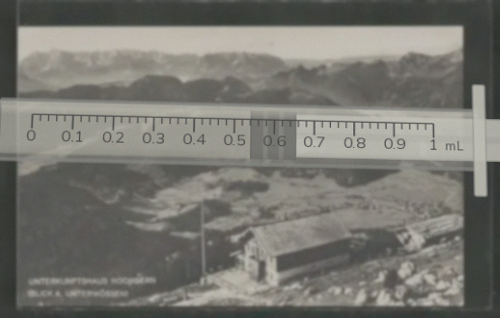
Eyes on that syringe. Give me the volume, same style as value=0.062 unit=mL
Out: value=0.54 unit=mL
